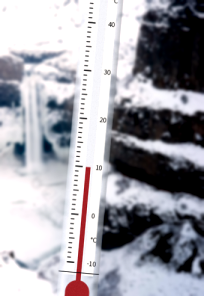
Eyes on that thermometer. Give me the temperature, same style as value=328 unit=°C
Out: value=10 unit=°C
